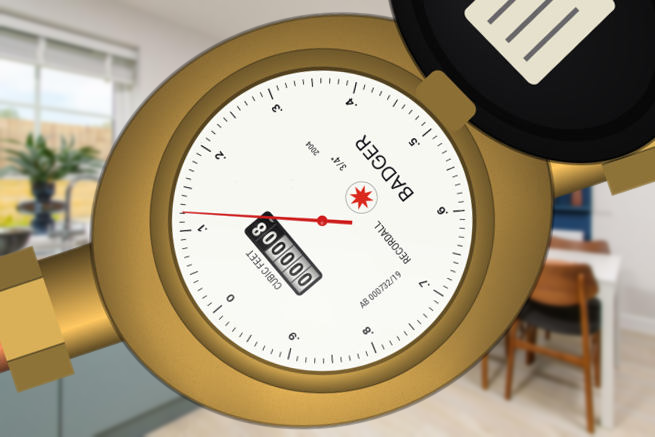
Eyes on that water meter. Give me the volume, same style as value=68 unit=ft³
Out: value=8.12 unit=ft³
